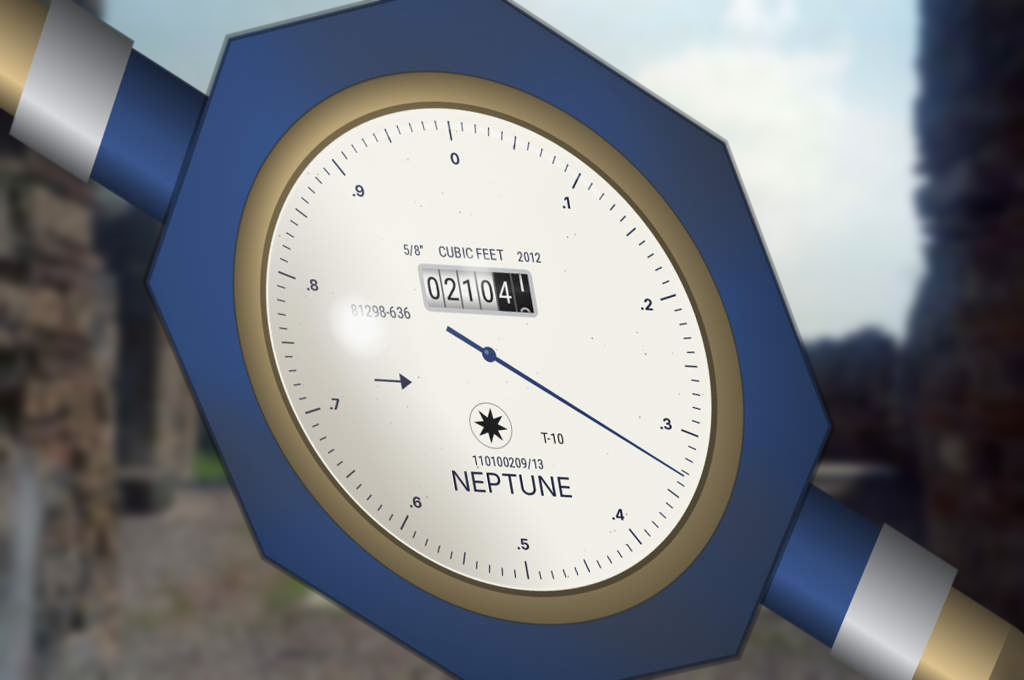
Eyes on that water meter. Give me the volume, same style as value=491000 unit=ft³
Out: value=21041.33 unit=ft³
